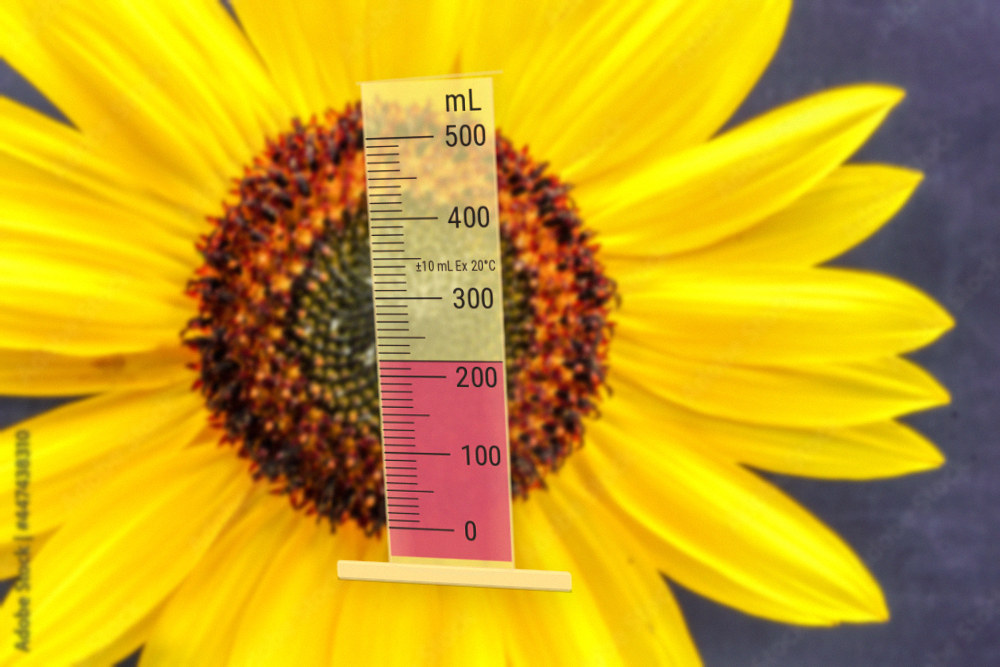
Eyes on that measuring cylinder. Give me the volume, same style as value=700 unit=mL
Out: value=220 unit=mL
